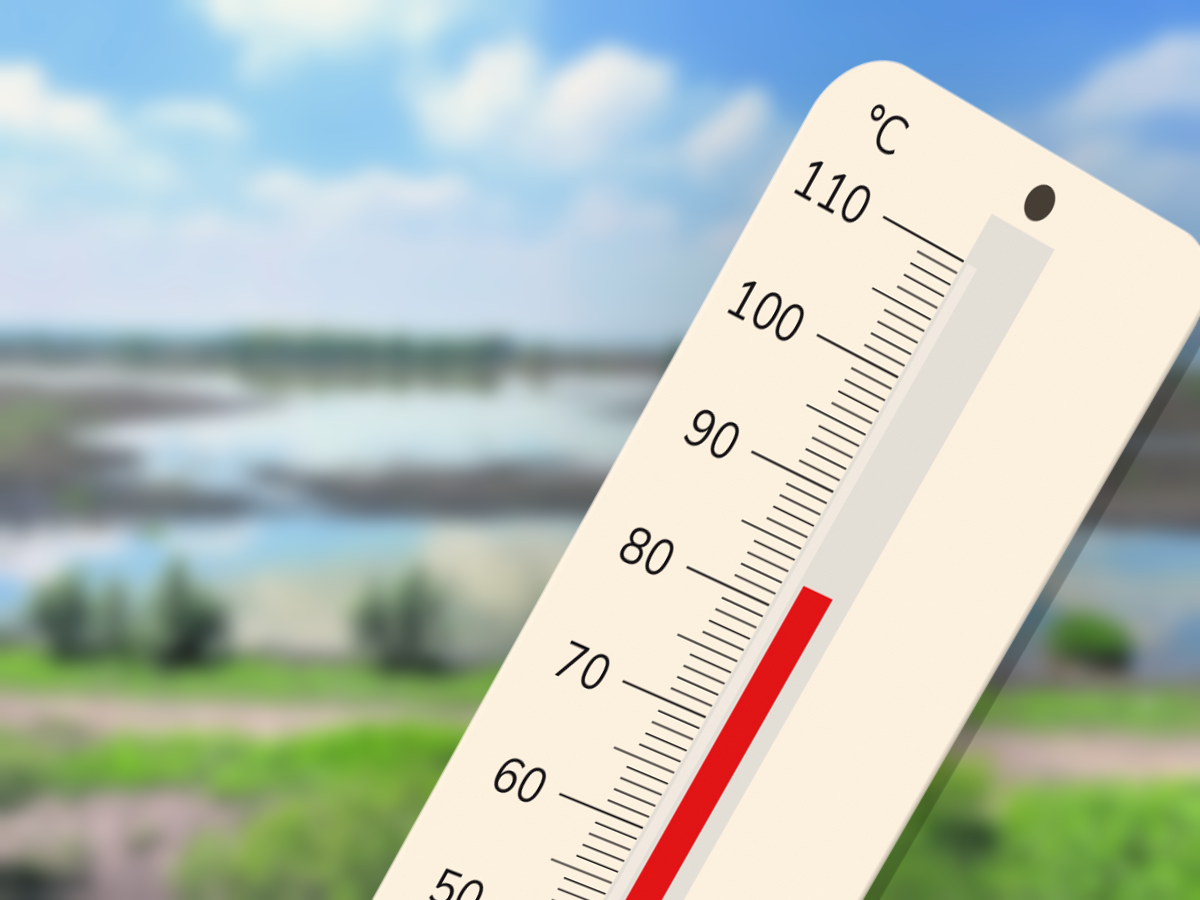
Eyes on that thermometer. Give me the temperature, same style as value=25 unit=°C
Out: value=82.5 unit=°C
